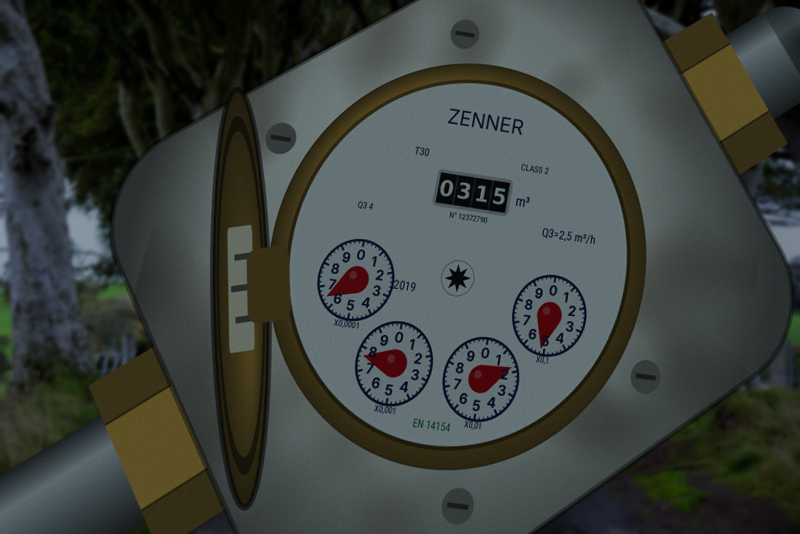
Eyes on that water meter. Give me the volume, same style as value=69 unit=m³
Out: value=315.5176 unit=m³
